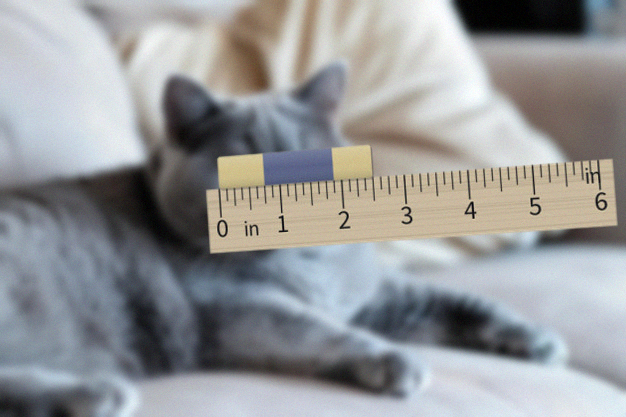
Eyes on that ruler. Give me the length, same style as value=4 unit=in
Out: value=2.5 unit=in
